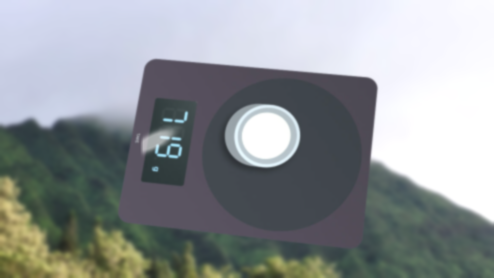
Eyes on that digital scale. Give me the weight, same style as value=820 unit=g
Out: value=719 unit=g
